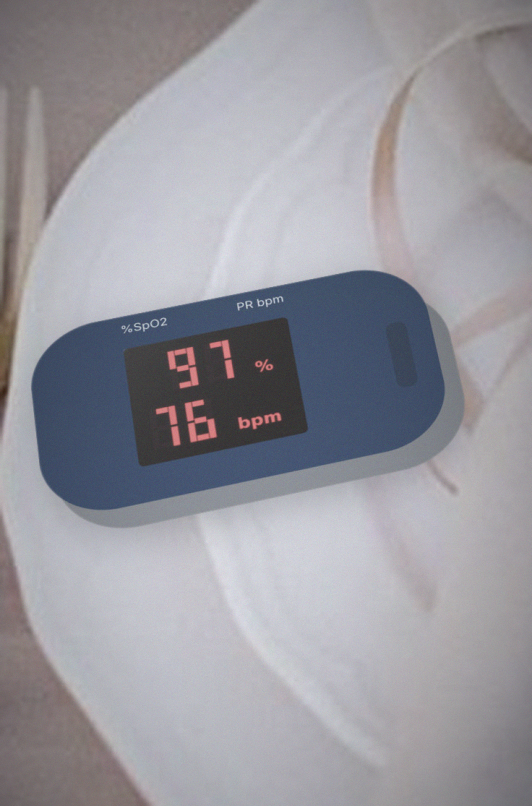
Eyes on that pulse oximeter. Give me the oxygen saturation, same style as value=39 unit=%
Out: value=97 unit=%
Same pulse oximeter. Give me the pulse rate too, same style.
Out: value=76 unit=bpm
